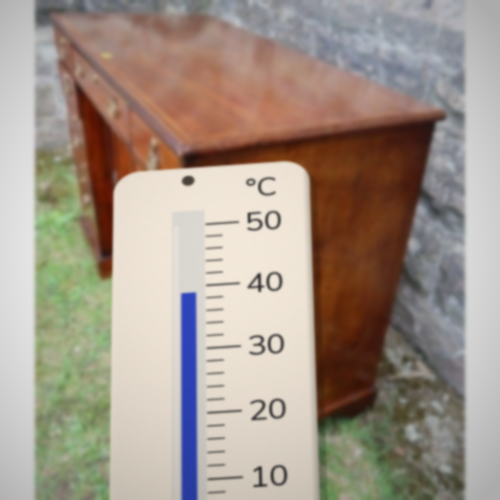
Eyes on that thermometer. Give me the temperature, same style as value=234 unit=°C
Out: value=39 unit=°C
